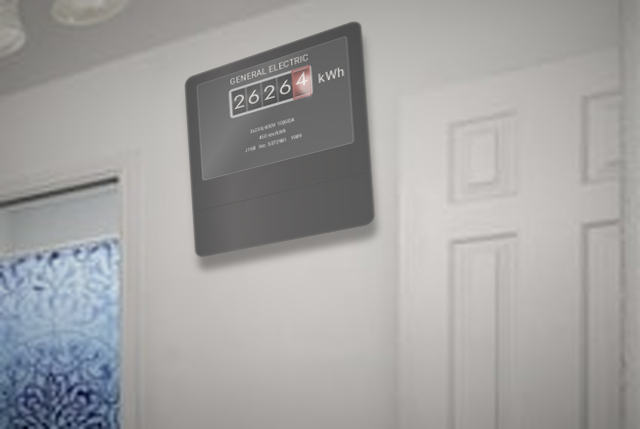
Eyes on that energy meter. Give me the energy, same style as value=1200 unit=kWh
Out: value=2626.4 unit=kWh
